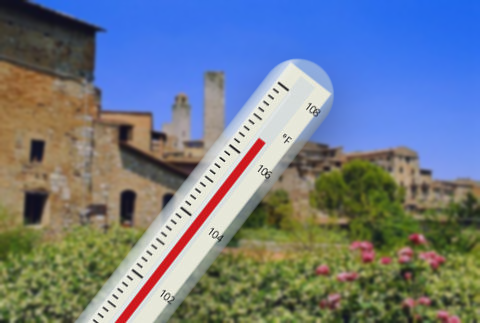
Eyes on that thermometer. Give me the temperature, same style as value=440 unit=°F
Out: value=106.6 unit=°F
